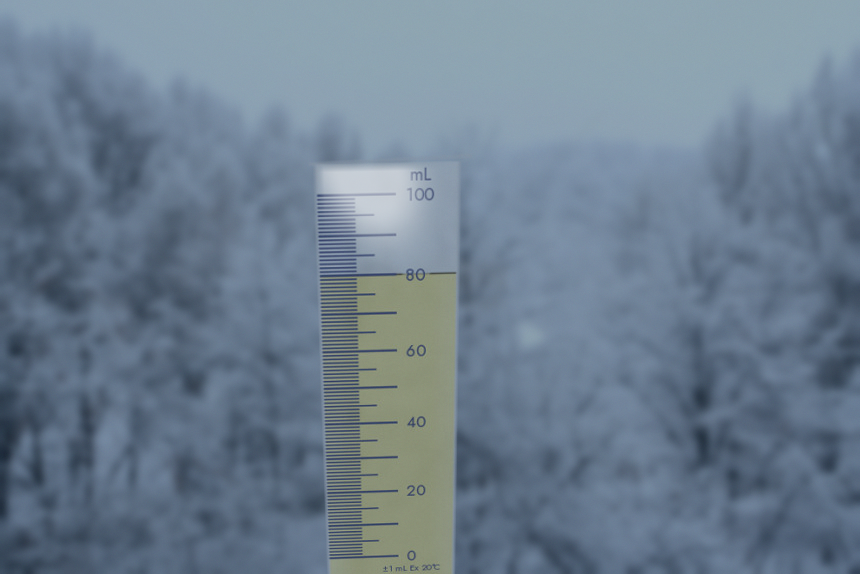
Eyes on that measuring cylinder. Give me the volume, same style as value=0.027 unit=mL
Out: value=80 unit=mL
